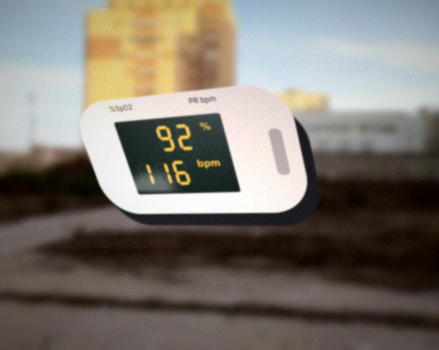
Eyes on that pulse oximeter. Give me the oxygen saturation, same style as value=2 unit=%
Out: value=92 unit=%
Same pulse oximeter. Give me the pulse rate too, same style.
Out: value=116 unit=bpm
